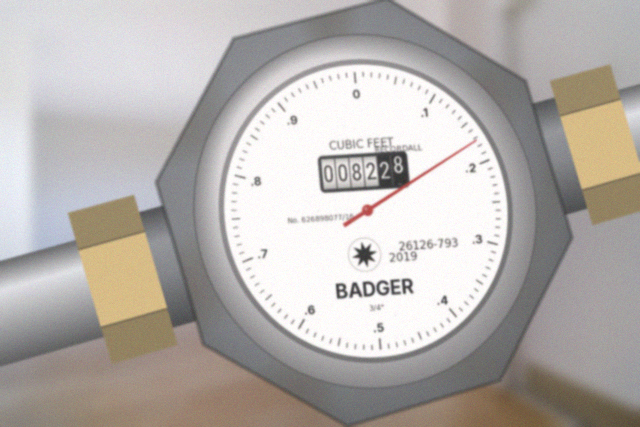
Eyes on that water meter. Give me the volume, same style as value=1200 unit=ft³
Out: value=8228.17 unit=ft³
